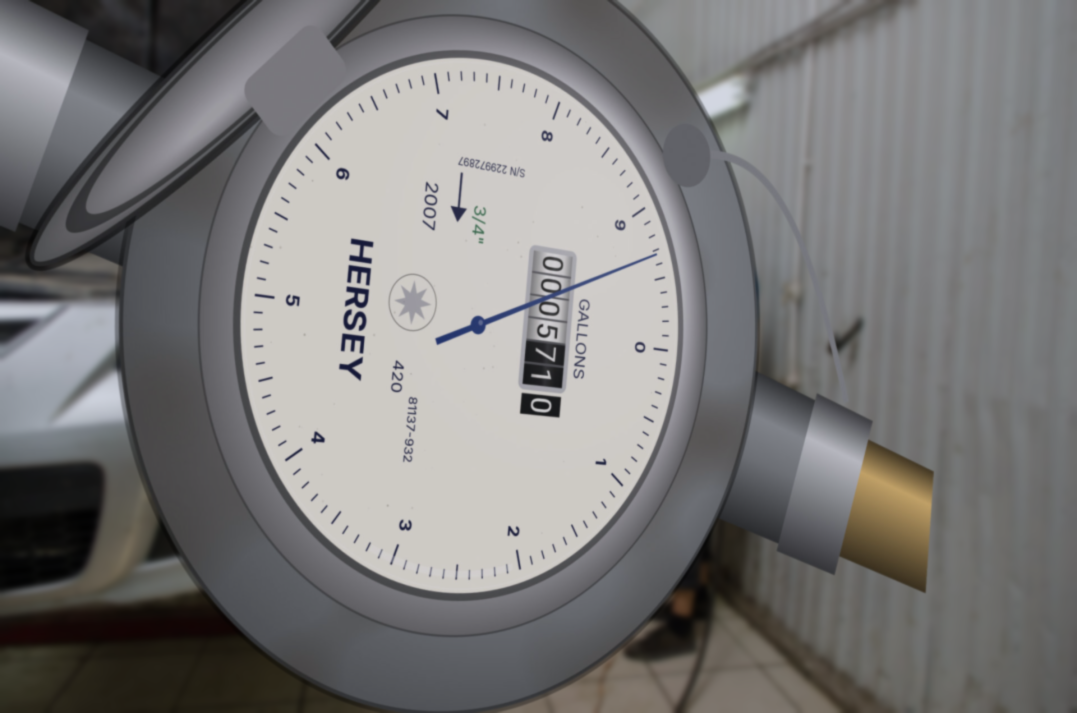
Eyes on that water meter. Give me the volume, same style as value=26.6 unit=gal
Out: value=5709.3 unit=gal
